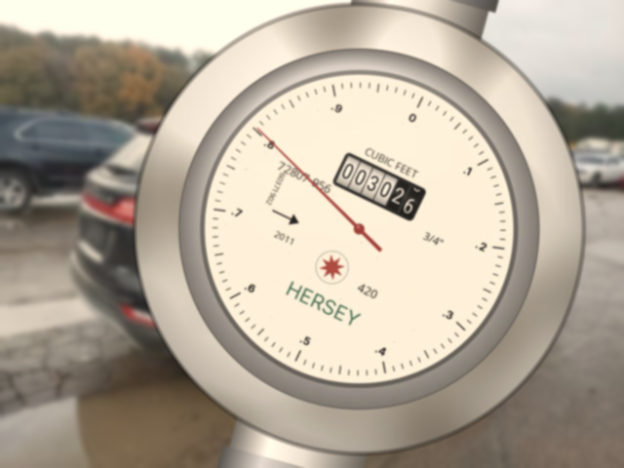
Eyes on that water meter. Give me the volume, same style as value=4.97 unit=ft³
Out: value=3025.80 unit=ft³
